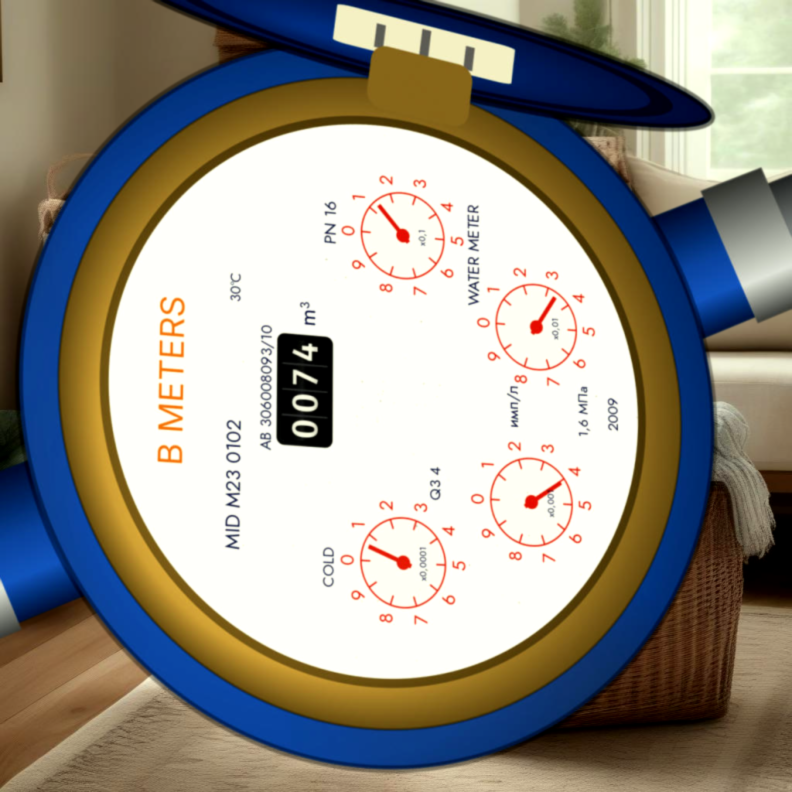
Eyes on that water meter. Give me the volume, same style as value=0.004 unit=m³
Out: value=74.1340 unit=m³
